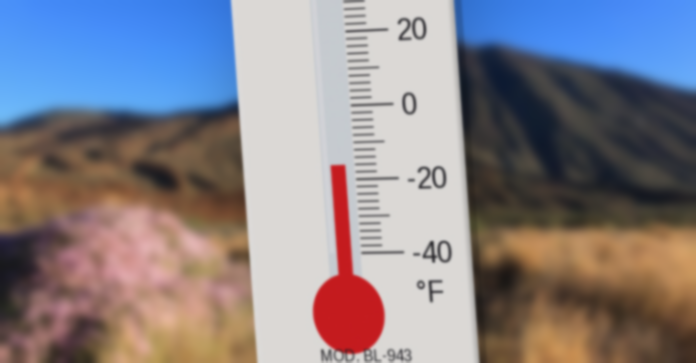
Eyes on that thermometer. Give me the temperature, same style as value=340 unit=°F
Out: value=-16 unit=°F
